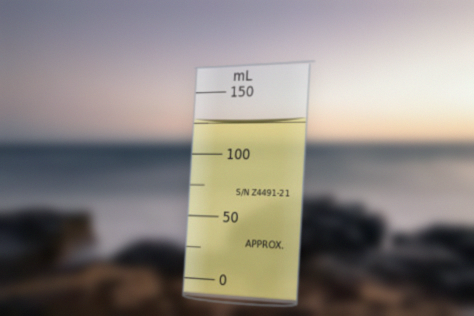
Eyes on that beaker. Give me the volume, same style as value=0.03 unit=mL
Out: value=125 unit=mL
